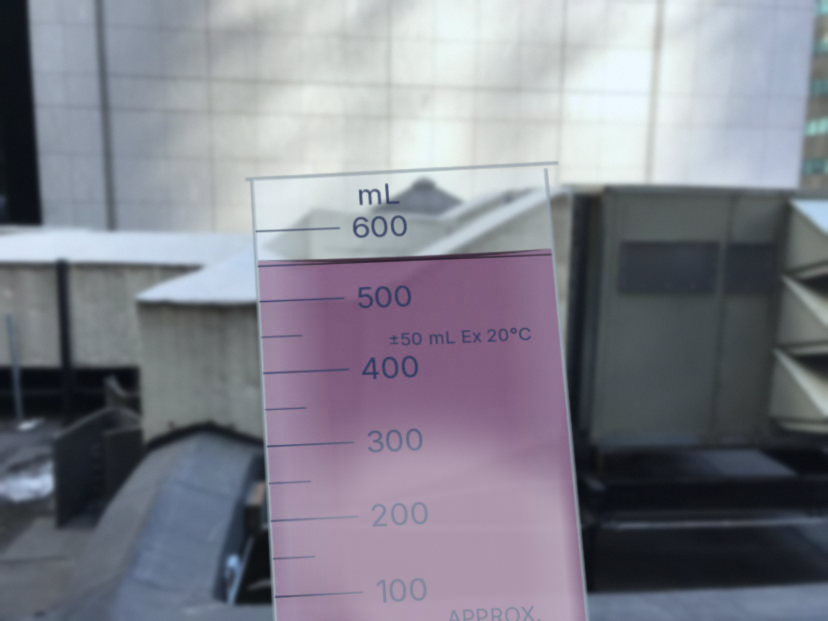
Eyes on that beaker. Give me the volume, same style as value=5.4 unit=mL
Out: value=550 unit=mL
